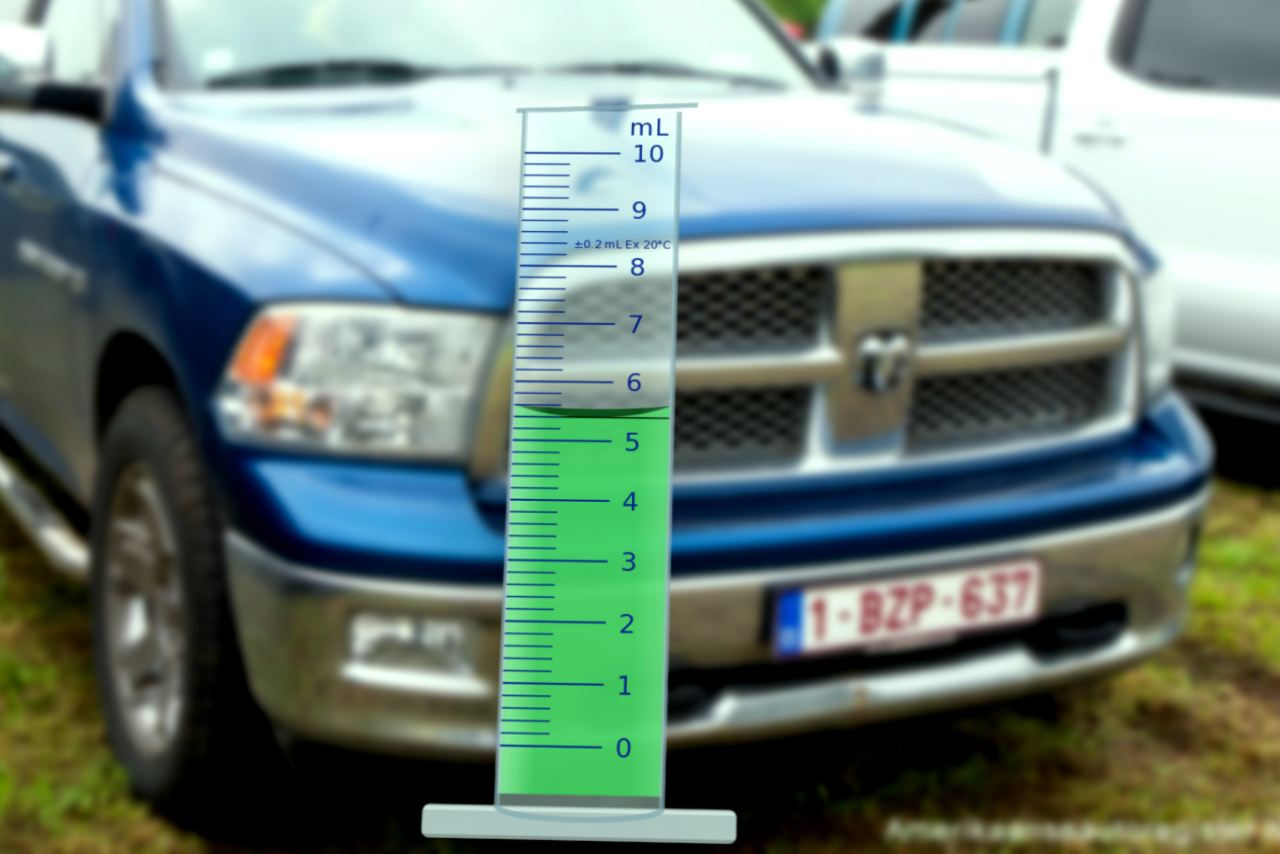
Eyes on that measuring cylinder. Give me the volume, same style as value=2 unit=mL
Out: value=5.4 unit=mL
